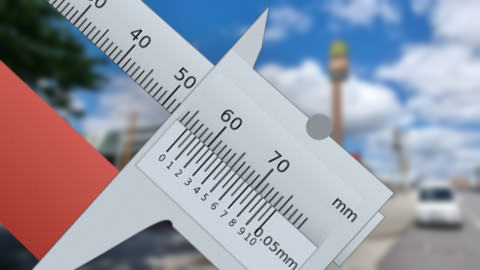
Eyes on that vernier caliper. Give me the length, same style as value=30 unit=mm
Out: value=55.6 unit=mm
